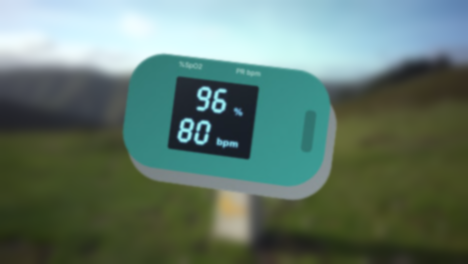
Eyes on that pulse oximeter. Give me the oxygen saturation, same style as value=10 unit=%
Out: value=96 unit=%
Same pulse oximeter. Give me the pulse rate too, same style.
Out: value=80 unit=bpm
